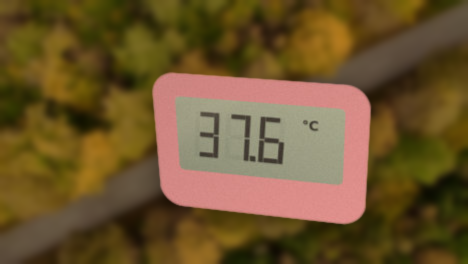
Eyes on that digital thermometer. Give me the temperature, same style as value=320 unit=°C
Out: value=37.6 unit=°C
